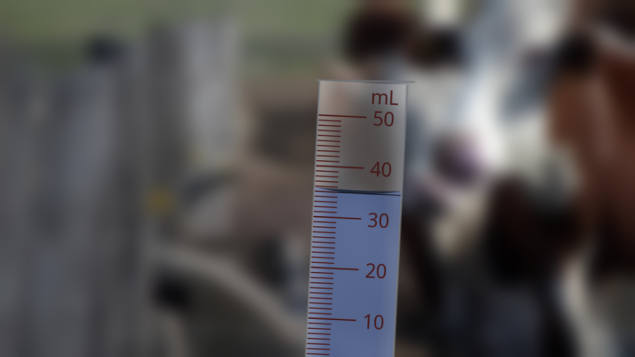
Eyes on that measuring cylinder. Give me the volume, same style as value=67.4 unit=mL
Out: value=35 unit=mL
